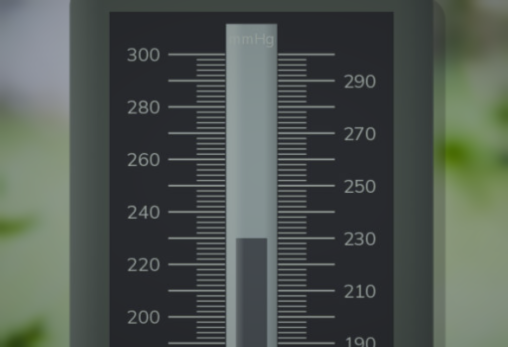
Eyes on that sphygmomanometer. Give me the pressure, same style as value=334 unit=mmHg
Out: value=230 unit=mmHg
